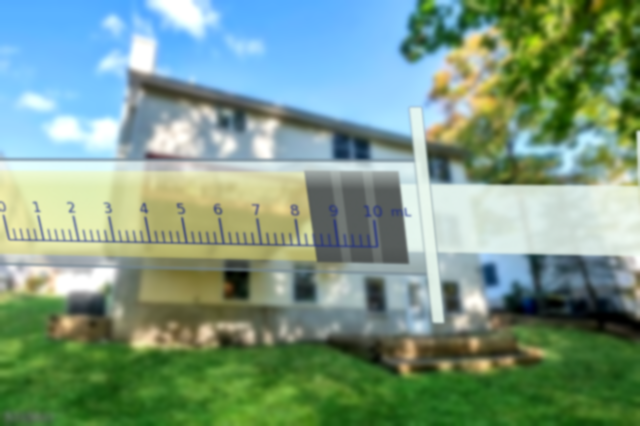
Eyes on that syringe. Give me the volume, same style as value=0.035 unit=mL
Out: value=8.4 unit=mL
